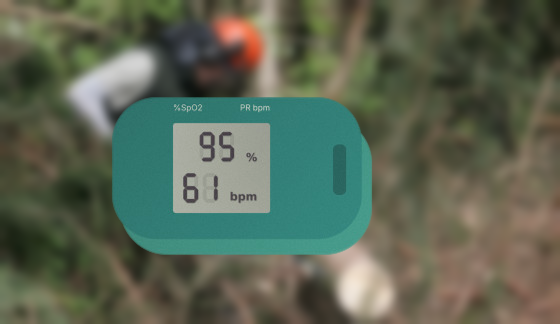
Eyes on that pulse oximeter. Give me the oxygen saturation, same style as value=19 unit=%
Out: value=95 unit=%
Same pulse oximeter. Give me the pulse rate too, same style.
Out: value=61 unit=bpm
